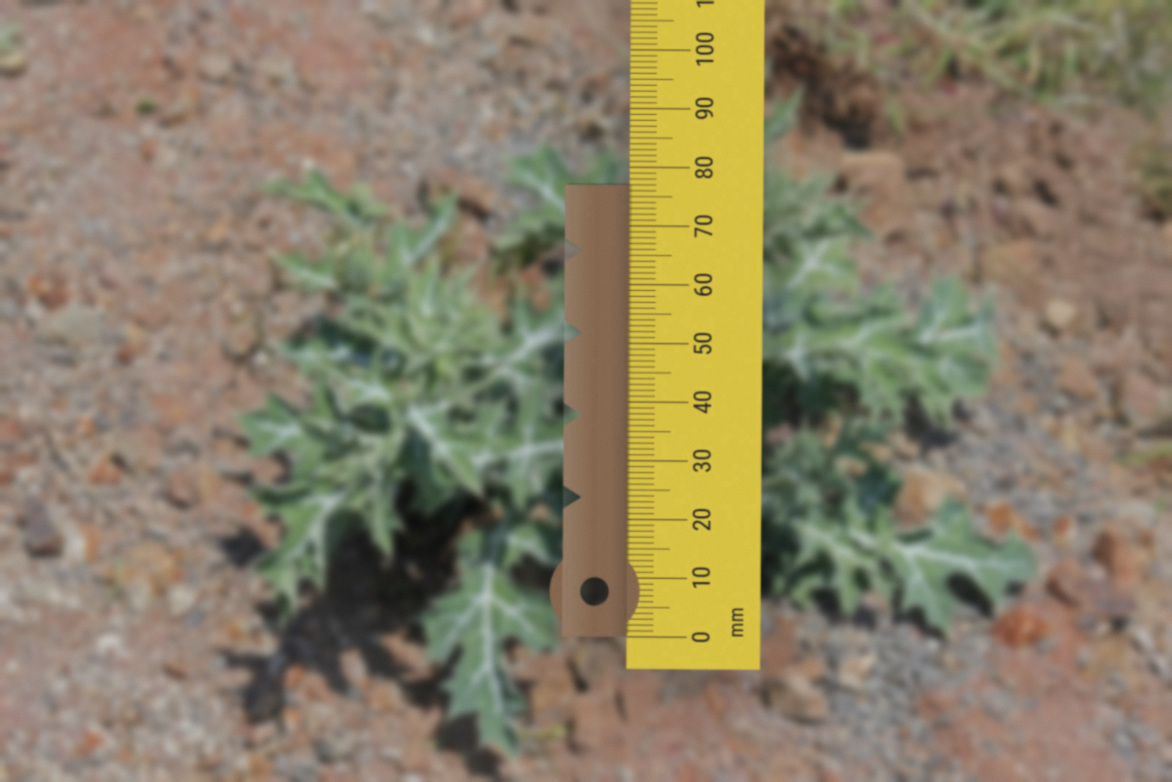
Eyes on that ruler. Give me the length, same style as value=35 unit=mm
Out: value=77 unit=mm
